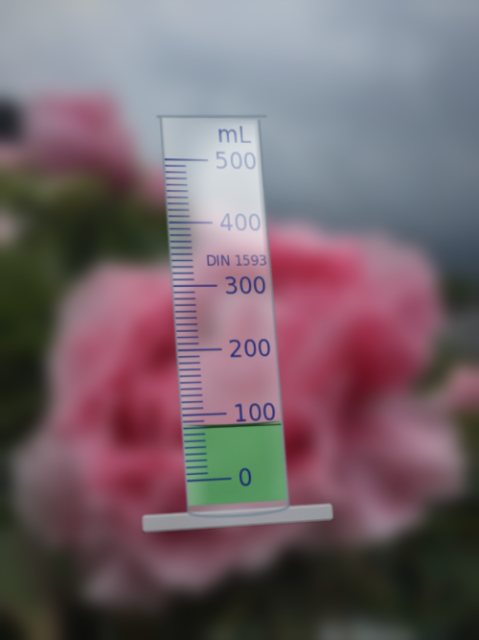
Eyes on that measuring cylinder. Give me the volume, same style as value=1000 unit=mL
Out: value=80 unit=mL
